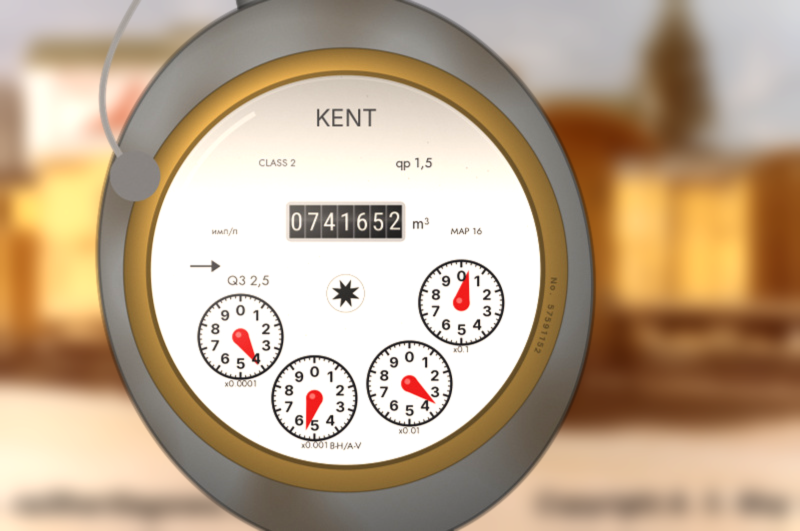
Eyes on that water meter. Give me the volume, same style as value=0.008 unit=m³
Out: value=741652.0354 unit=m³
